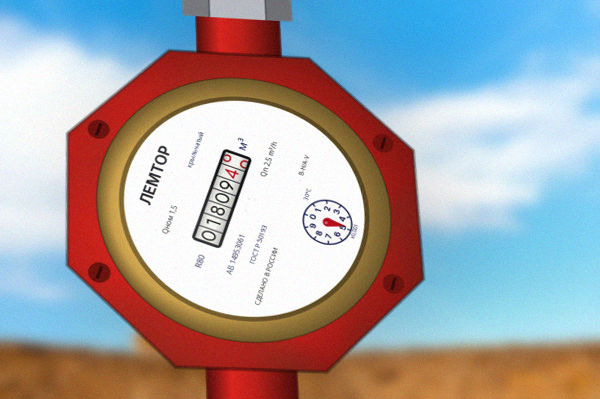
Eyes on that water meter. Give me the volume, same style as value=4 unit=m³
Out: value=1809.484 unit=m³
